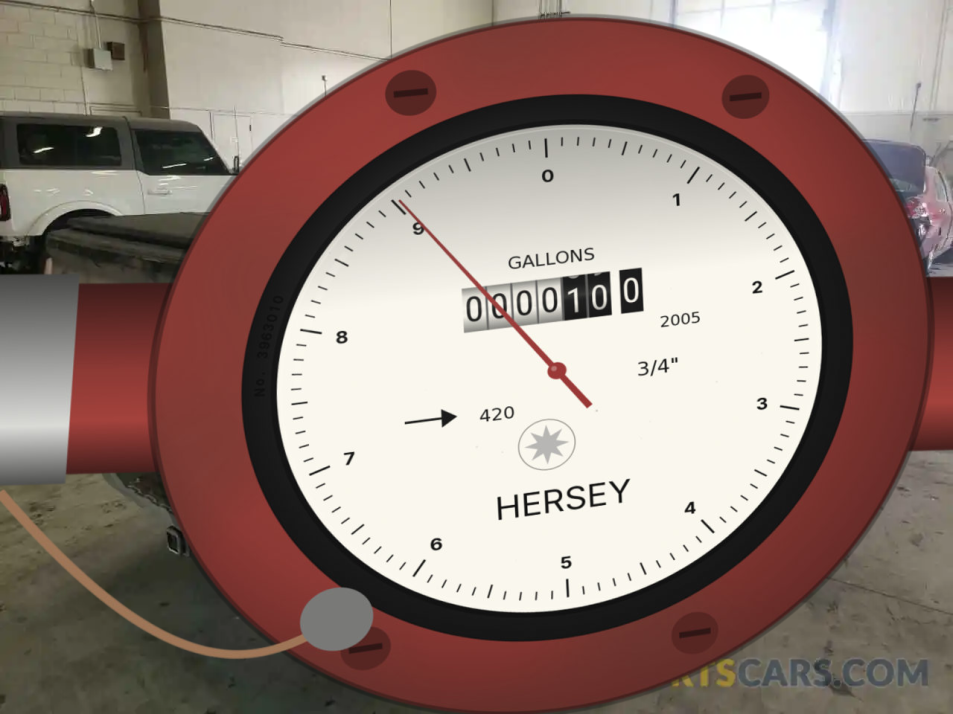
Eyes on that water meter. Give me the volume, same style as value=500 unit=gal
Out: value=99.0 unit=gal
